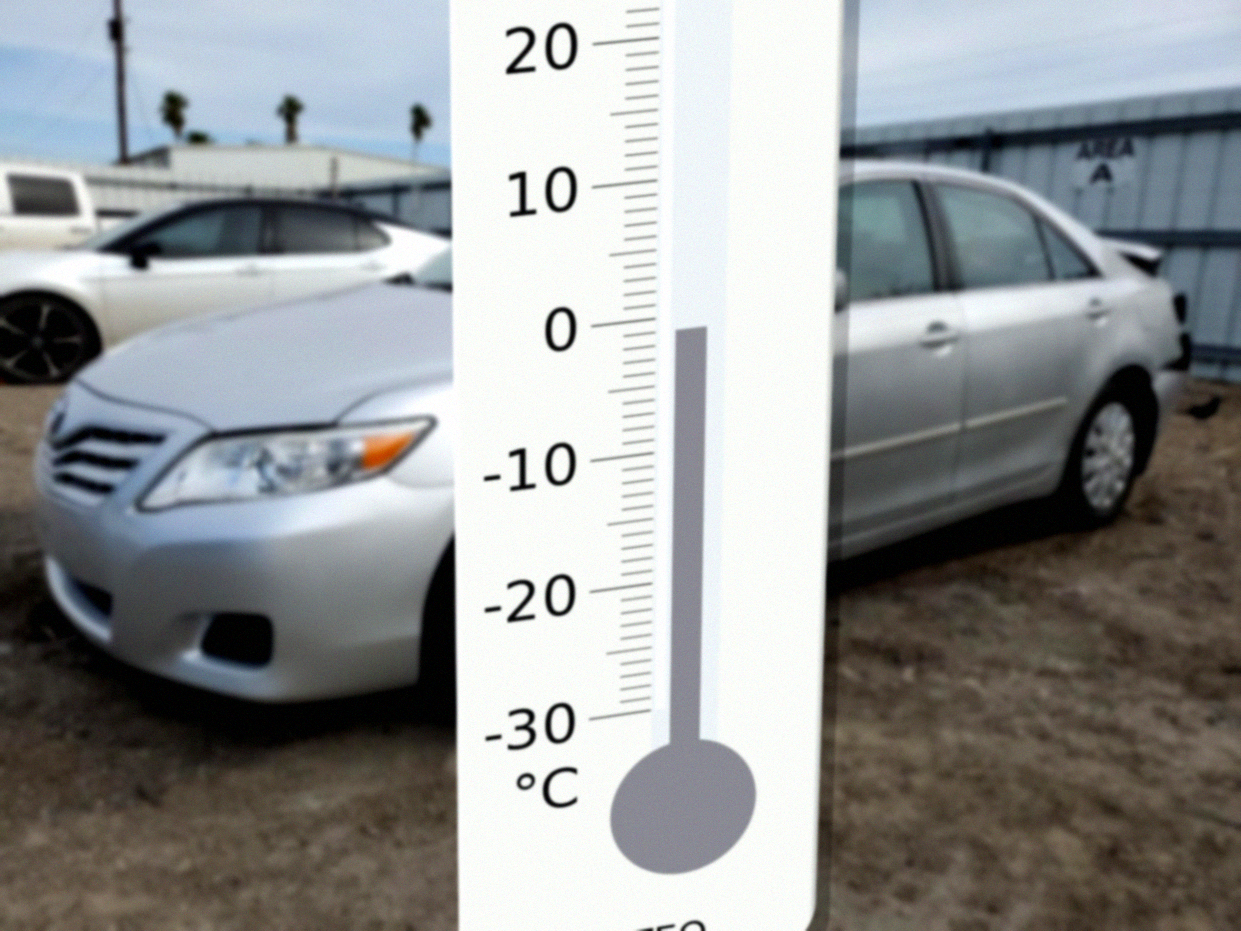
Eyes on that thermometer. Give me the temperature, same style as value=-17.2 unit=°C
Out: value=-1 unit=°C
